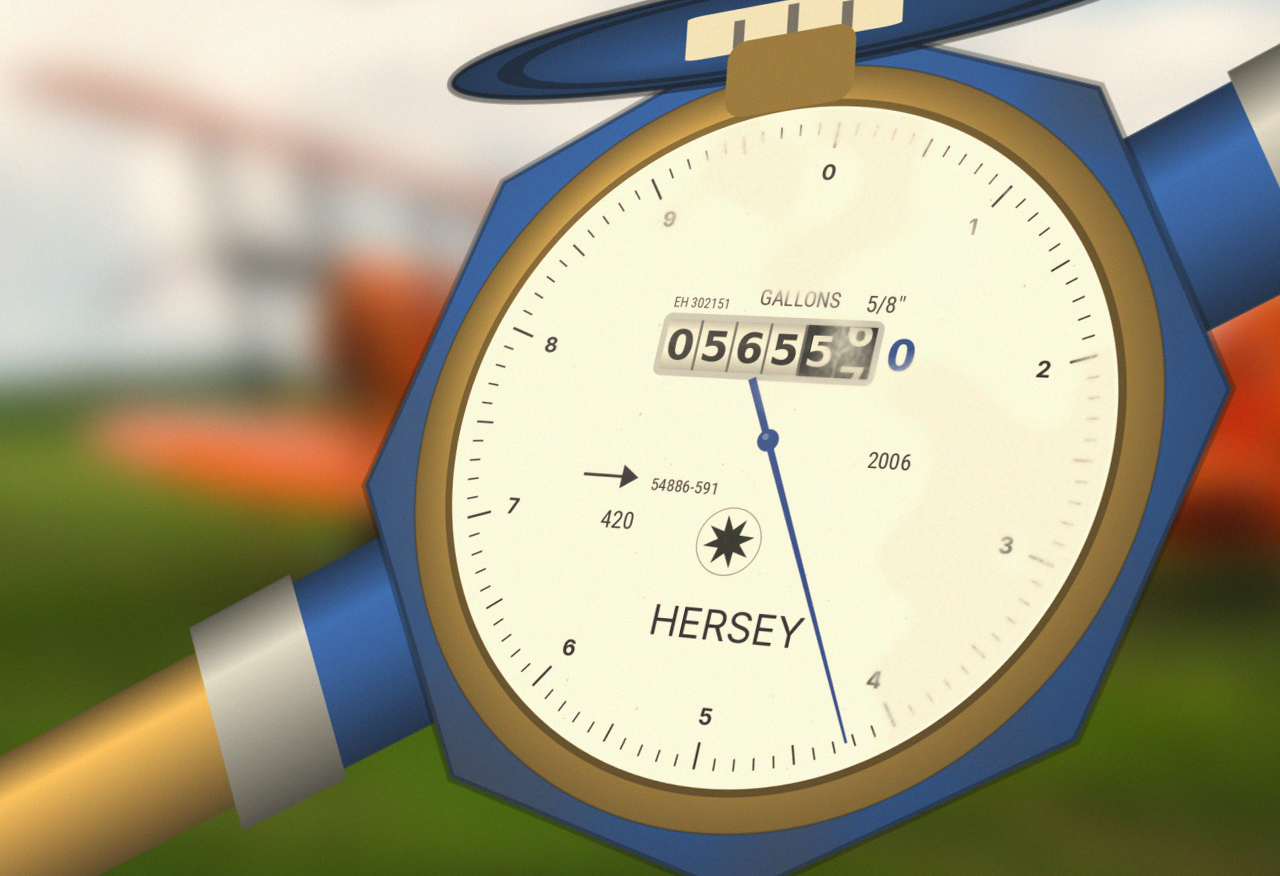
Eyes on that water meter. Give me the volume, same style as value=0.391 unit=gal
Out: value=565564.2 unit=gal
